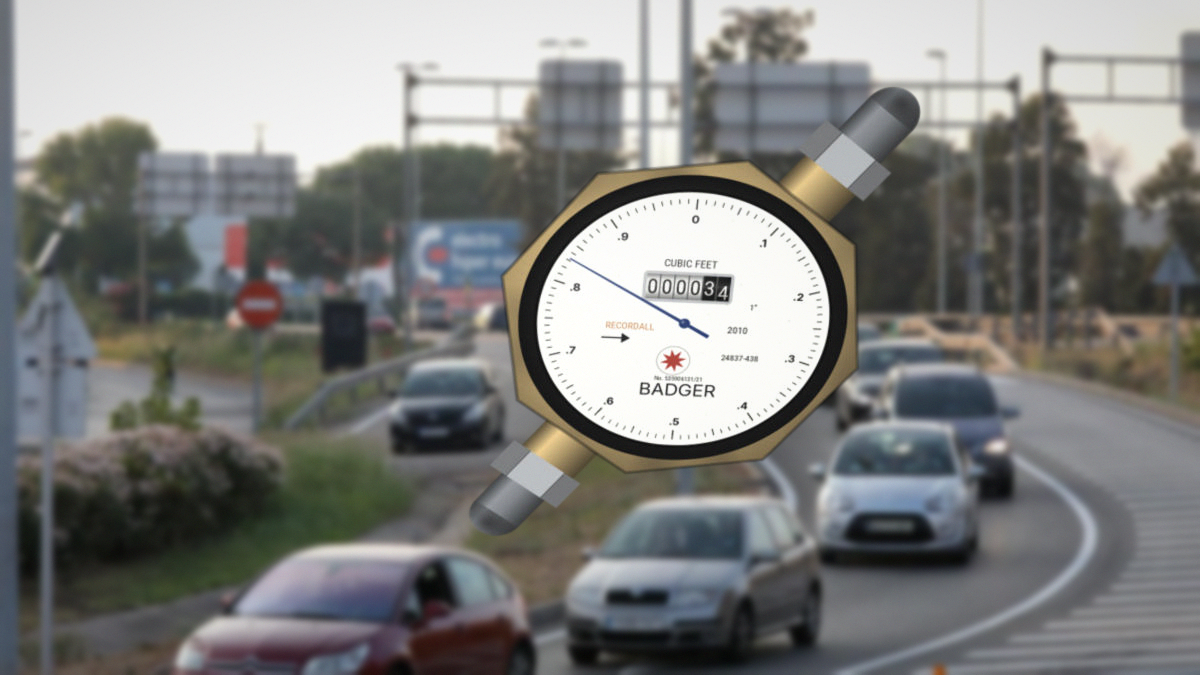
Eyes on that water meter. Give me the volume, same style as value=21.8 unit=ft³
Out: value=33.83 unit=ft³
